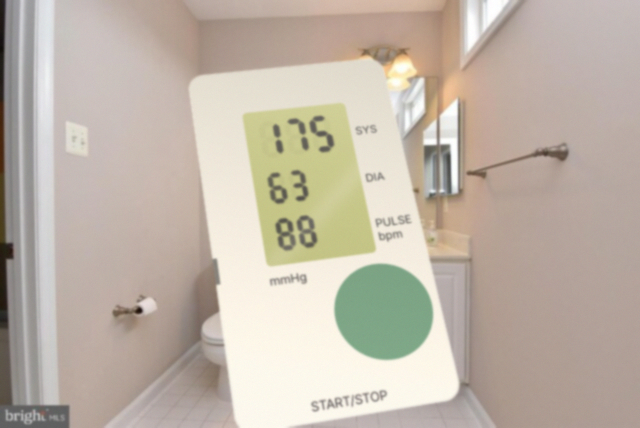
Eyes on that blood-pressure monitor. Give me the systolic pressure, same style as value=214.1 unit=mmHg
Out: value=175 unit=mmHg
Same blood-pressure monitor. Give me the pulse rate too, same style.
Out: value=88 unit=bpm
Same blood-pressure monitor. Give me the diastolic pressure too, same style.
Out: value=63 unit=mmHg
